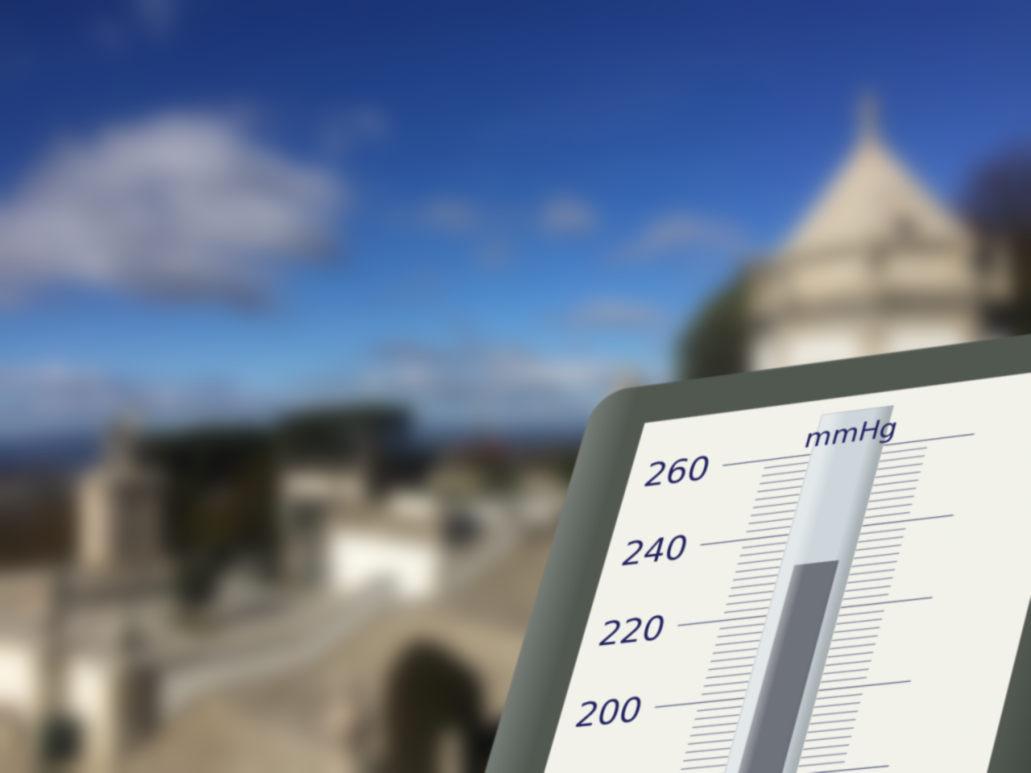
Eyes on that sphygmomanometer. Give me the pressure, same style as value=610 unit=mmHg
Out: value=232 unit=mmHg
